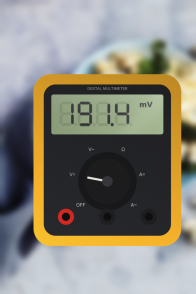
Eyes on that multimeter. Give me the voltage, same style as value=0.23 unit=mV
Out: value=191.4 unit=mV
